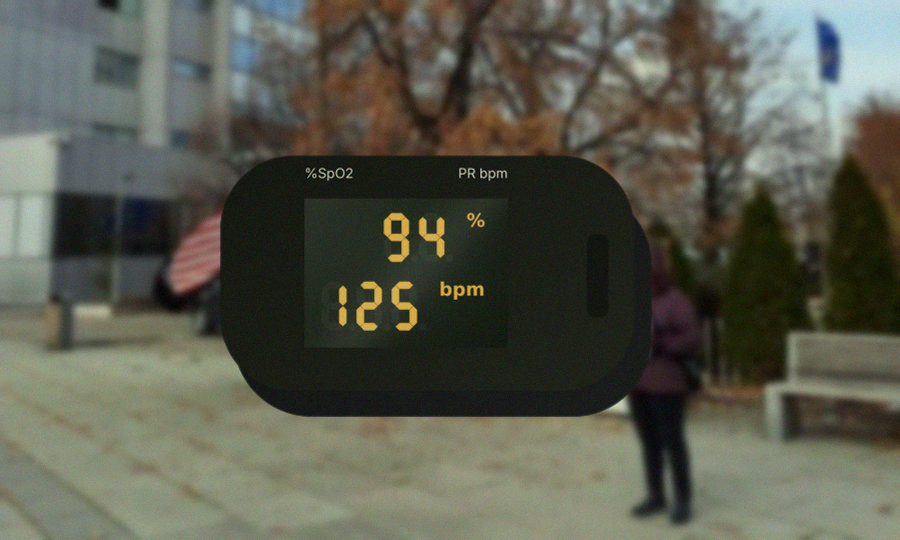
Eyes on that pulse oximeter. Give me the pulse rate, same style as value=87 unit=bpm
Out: value=125 unit=bpm
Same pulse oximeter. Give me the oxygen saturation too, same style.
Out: value=94 unit=%
